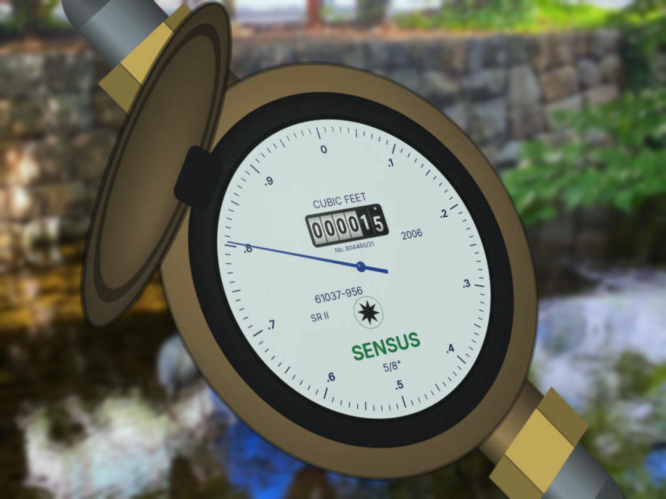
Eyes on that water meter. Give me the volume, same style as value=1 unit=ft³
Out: value=14.80 unit=ft³
